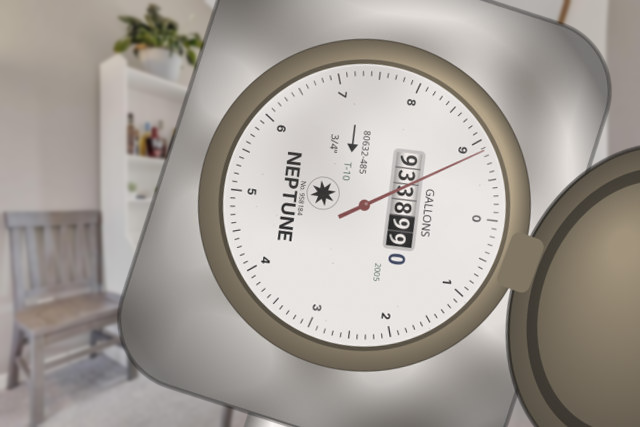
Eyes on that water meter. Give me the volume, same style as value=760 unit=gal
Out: value=9338989.1 unit=gal
